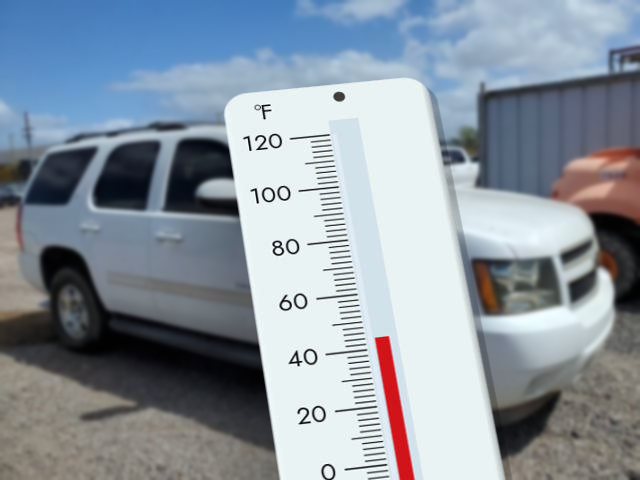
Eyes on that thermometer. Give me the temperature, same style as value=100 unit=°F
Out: value=44 unit=°F
